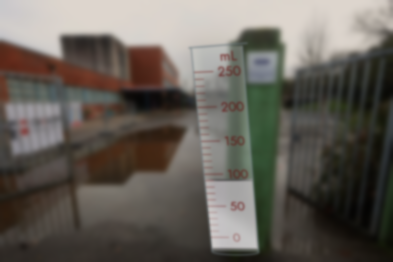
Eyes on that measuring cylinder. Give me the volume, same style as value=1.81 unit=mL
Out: value=90 unit=mL
